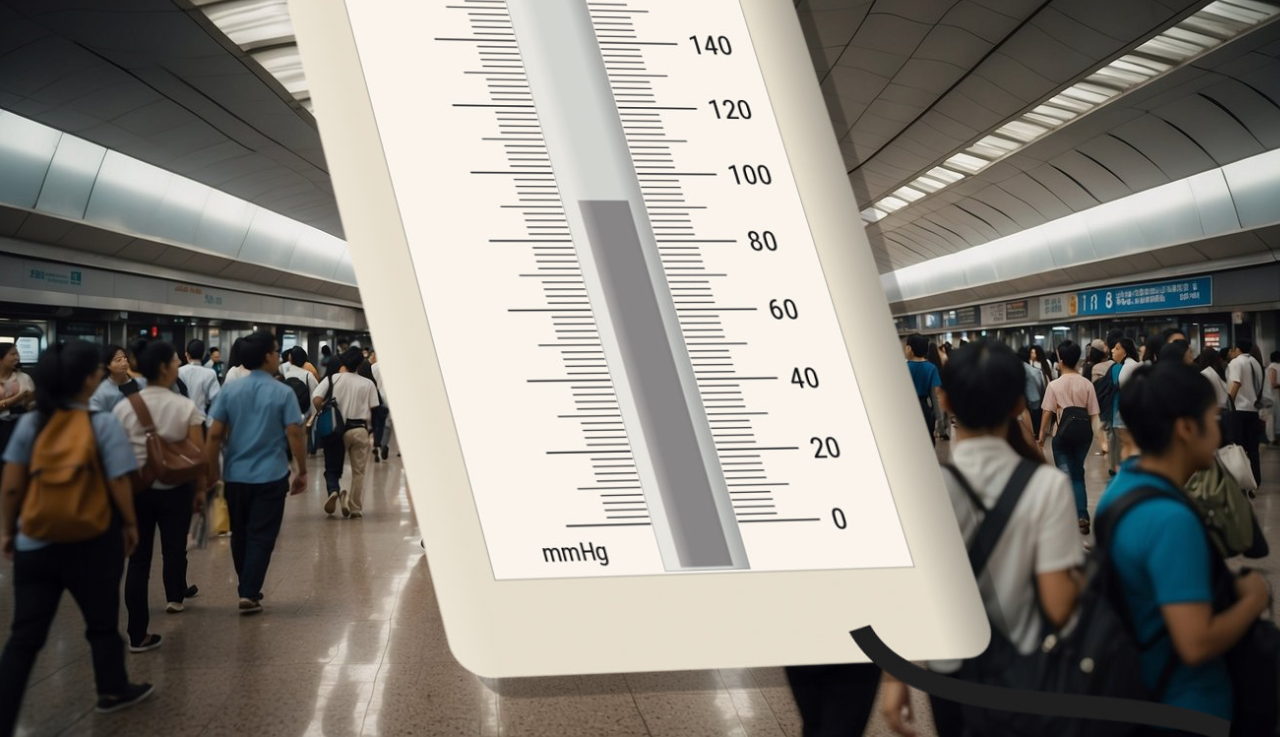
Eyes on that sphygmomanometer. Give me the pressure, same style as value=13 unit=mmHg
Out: value=92 unit=mmHg
